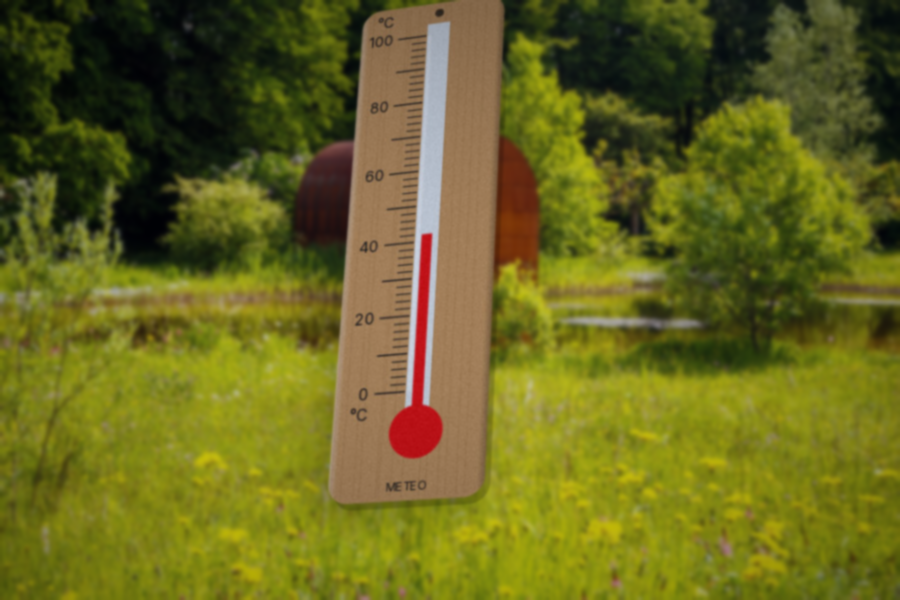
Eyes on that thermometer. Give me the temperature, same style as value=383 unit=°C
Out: value=42 unit=°C
